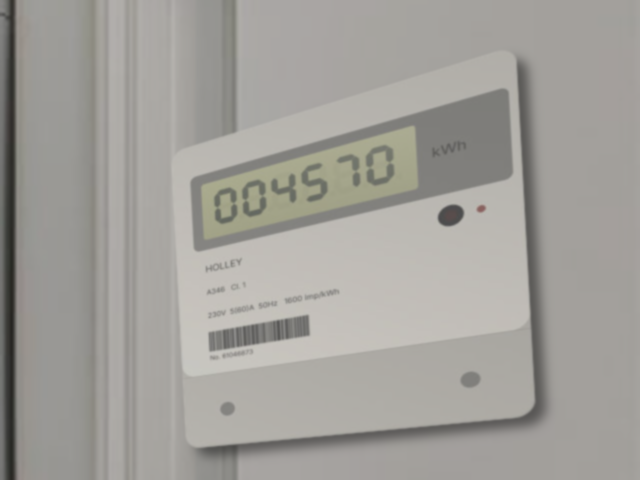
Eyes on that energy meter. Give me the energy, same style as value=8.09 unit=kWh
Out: value=4570 unit=kWh
